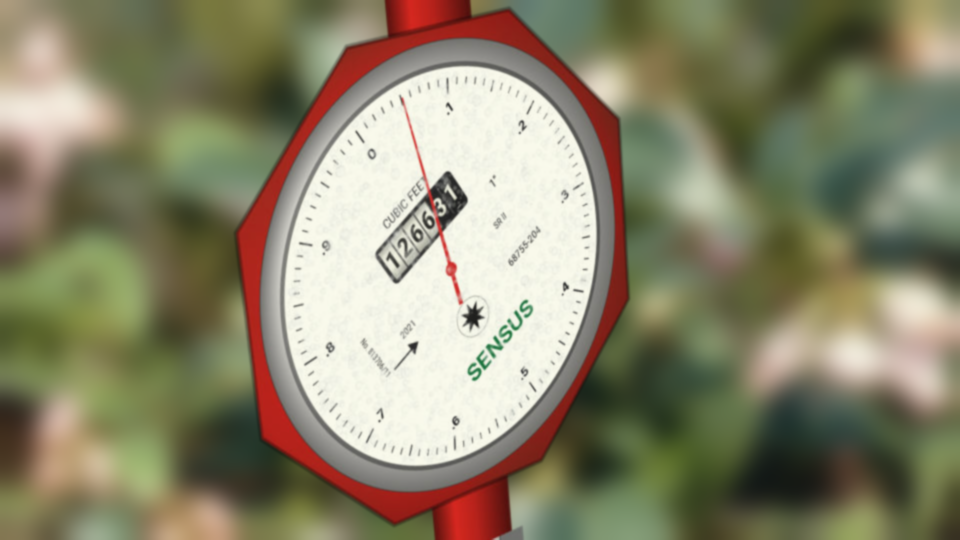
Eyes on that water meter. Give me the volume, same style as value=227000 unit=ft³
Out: value=126631.05 unit=ft³
